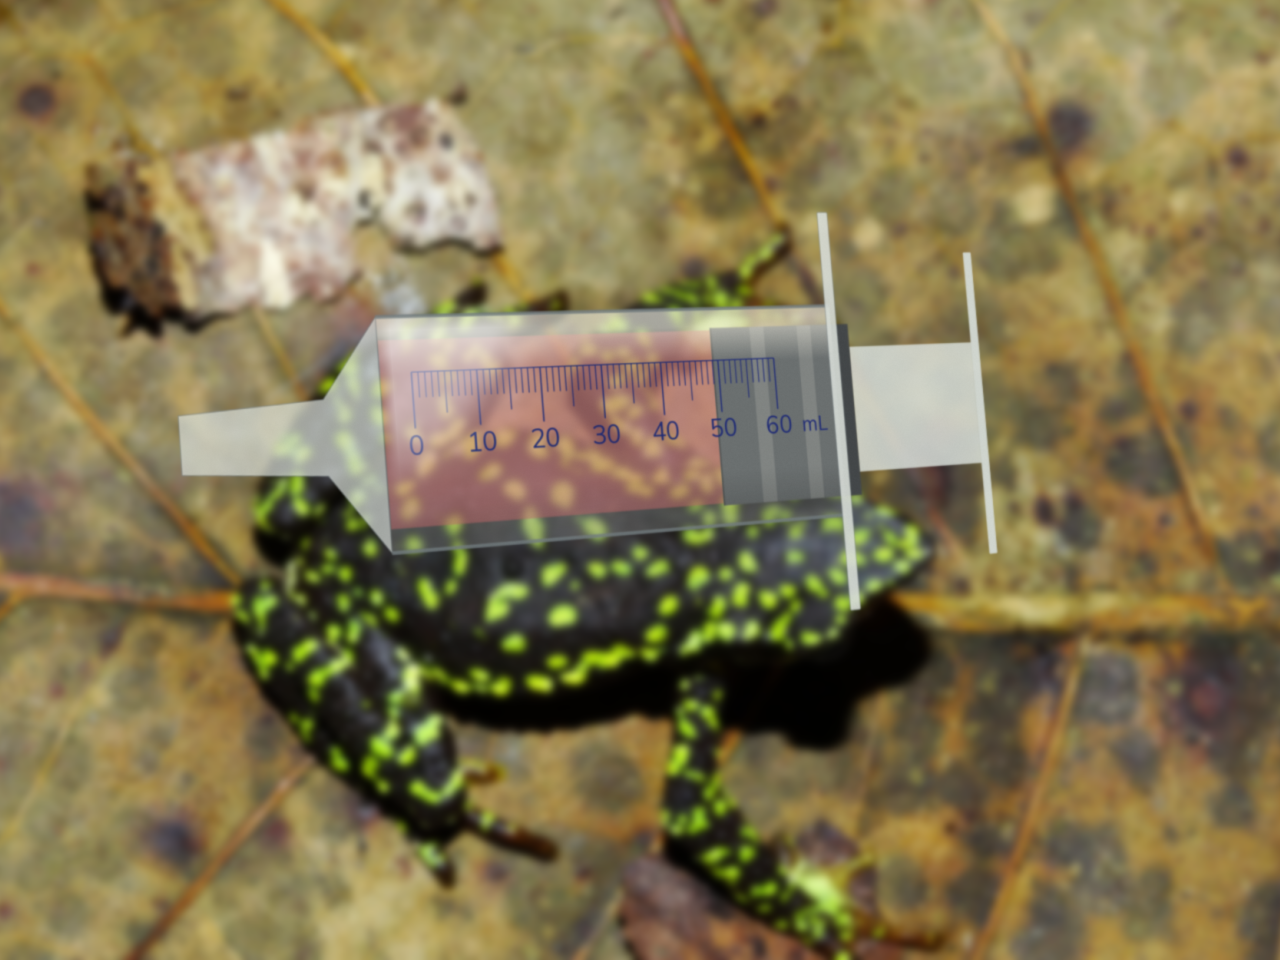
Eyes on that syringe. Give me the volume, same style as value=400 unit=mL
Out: value=49 unit=mL
